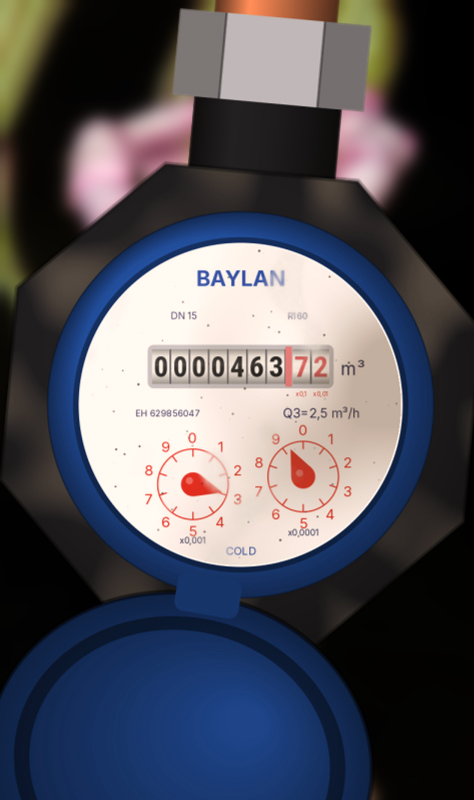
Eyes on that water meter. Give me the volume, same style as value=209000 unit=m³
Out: value=463.7229 unit=m³
